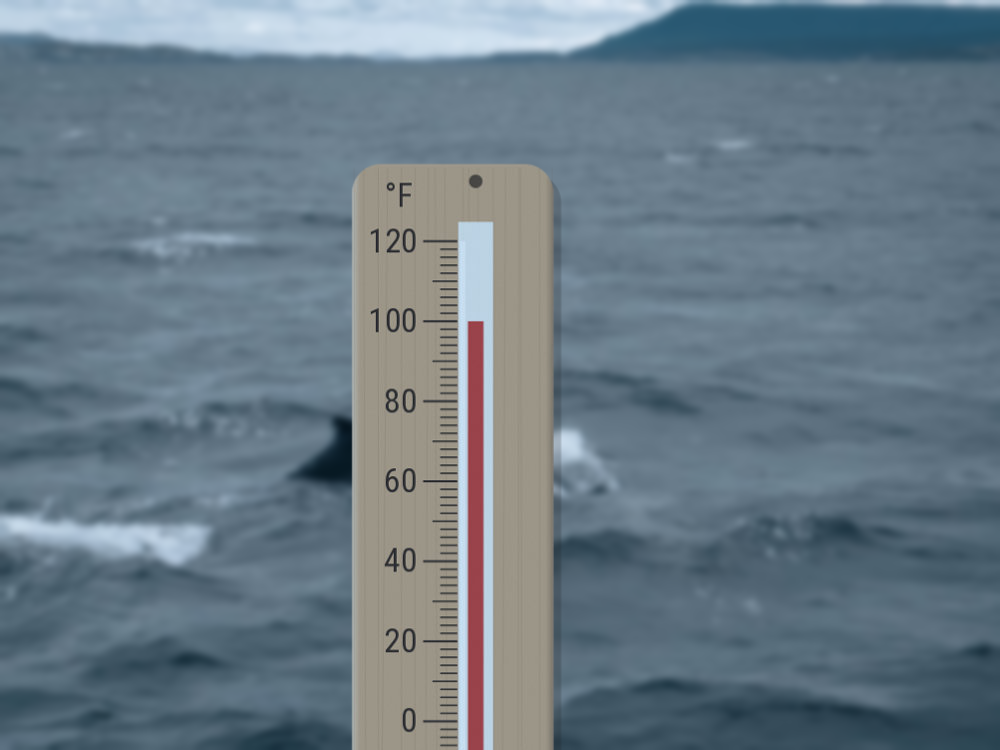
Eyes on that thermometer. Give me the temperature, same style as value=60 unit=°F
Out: value=100 unit=°F
